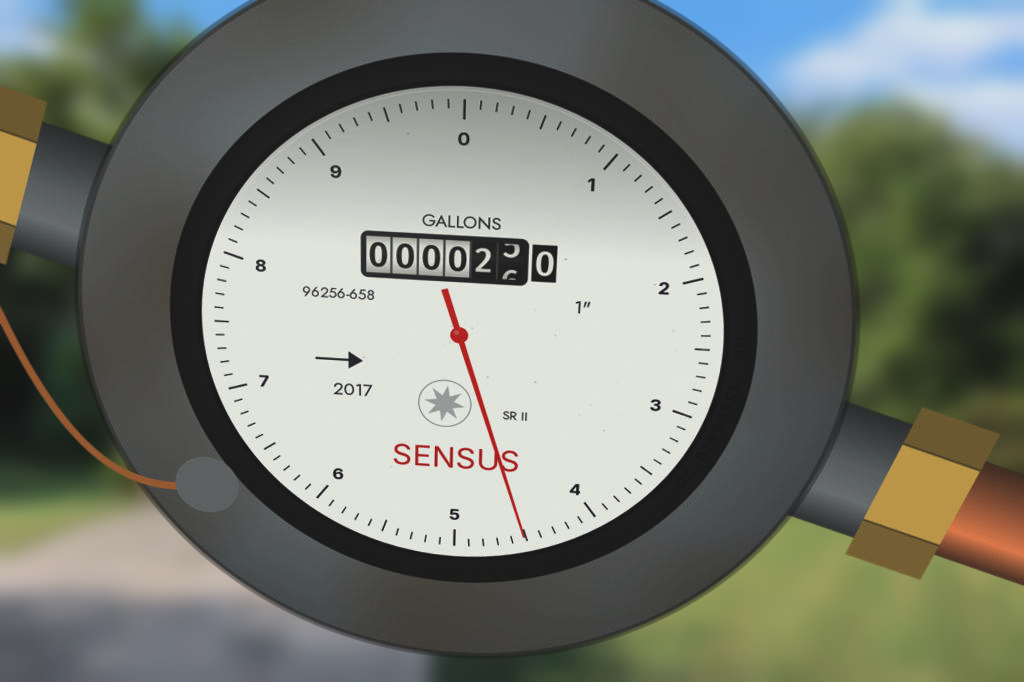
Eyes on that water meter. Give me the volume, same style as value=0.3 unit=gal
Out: value=254.5 unit=gal
